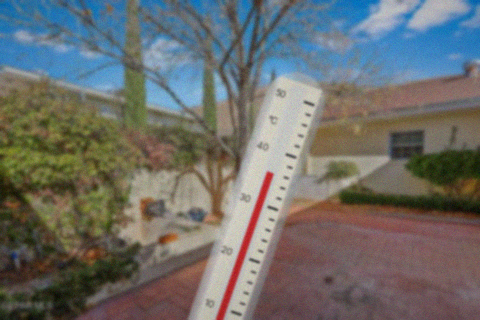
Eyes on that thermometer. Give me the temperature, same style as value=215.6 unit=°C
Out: value=36 unit=°C
